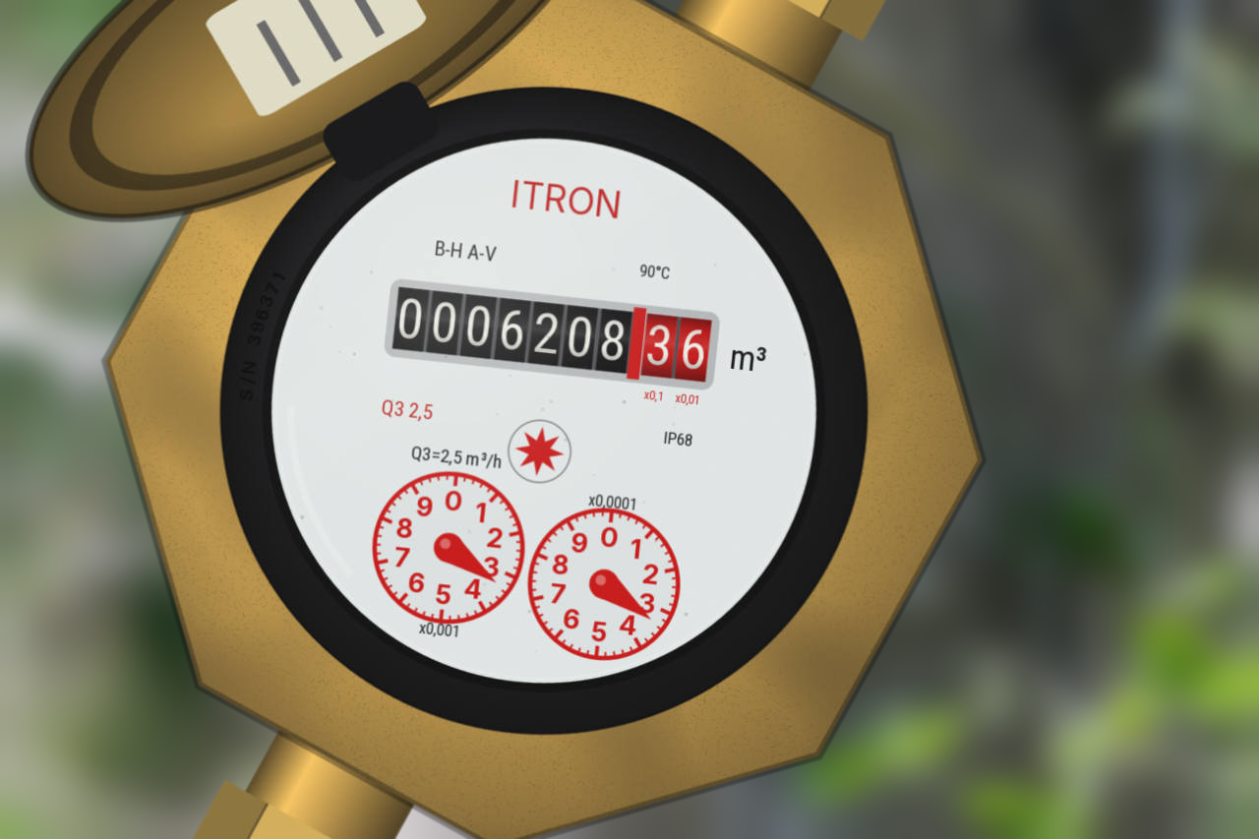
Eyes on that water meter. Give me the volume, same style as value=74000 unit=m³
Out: value=6208.3633 unit=m³
